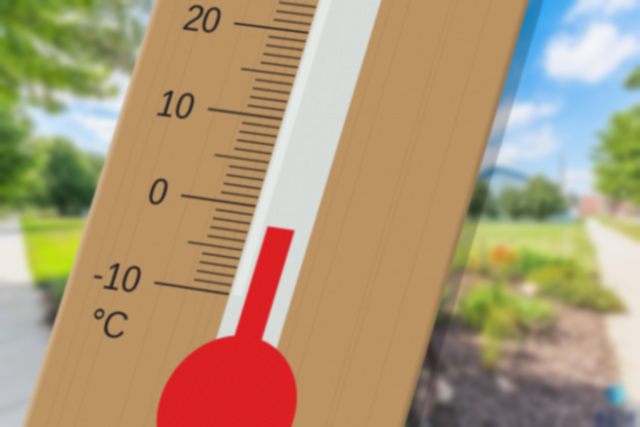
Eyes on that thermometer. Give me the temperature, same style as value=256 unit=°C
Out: value=-2 unit=°C
